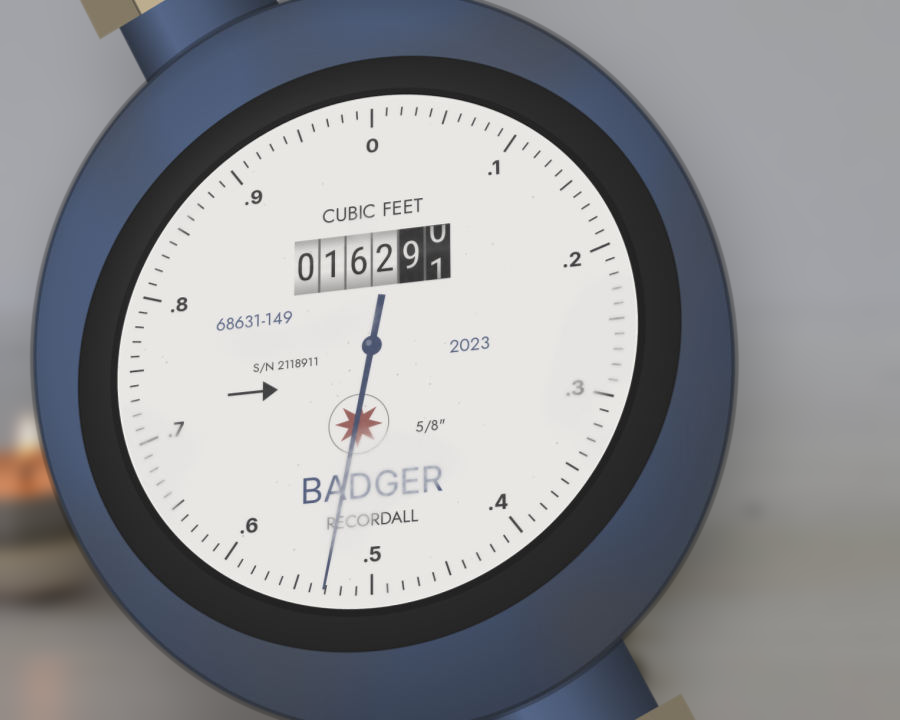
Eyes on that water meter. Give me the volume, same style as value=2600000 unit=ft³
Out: value=16290.53 unit=ft³
